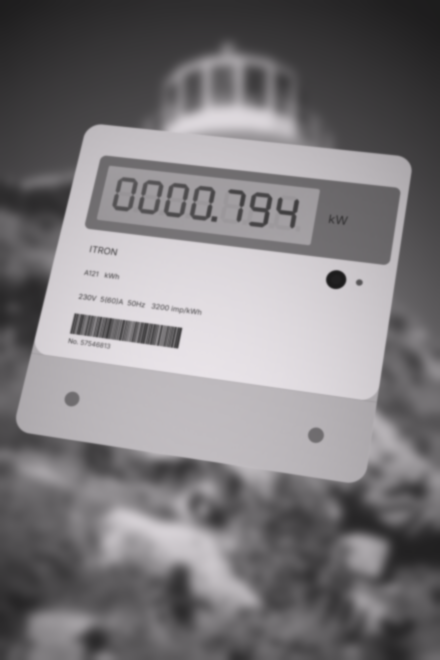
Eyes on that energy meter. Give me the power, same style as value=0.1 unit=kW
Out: value=0.794 unit=kW
